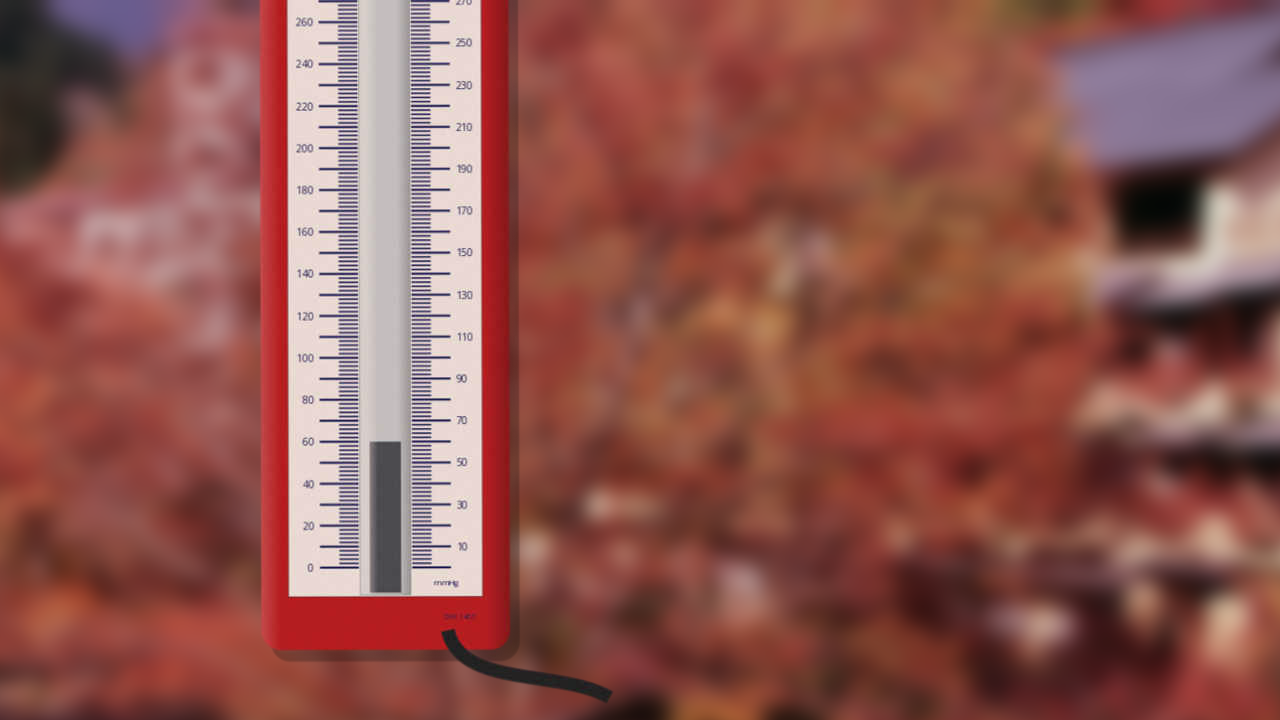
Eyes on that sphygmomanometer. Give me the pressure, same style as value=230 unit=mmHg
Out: value=60 unit=mmHg
